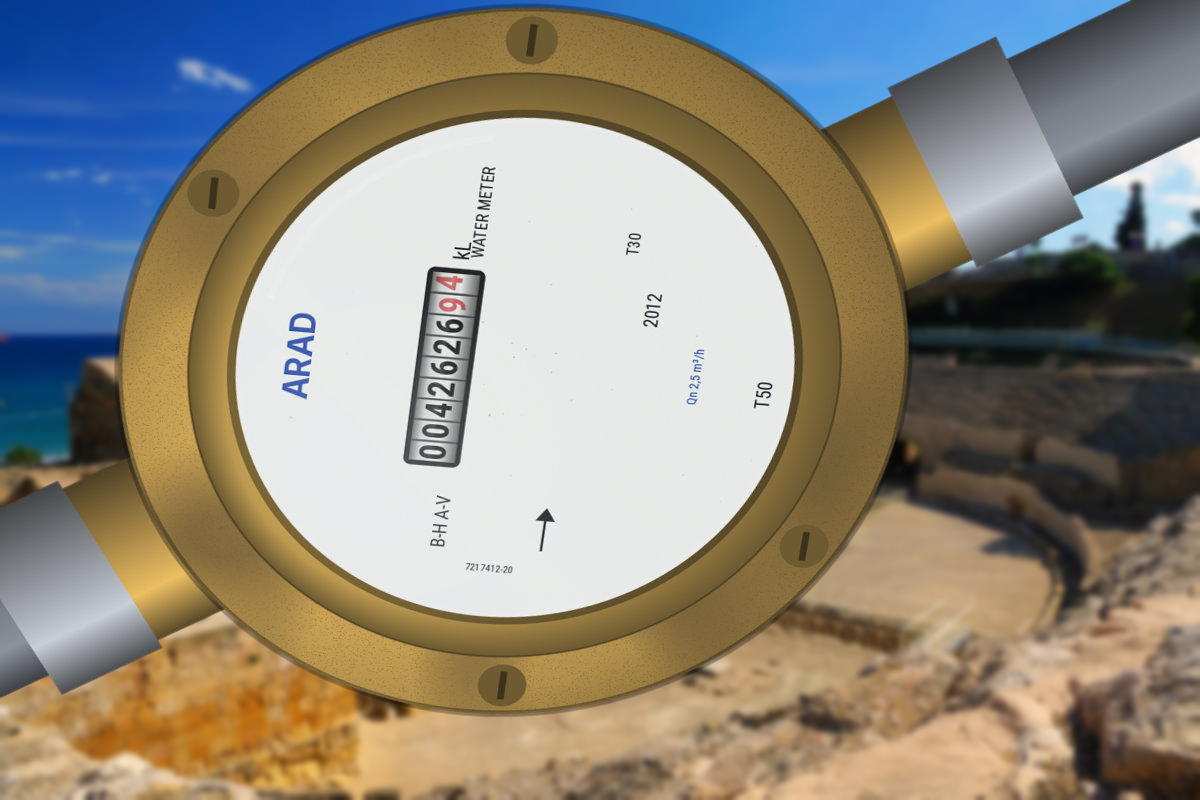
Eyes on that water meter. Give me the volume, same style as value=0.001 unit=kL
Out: value=42626.94 unit=kL
